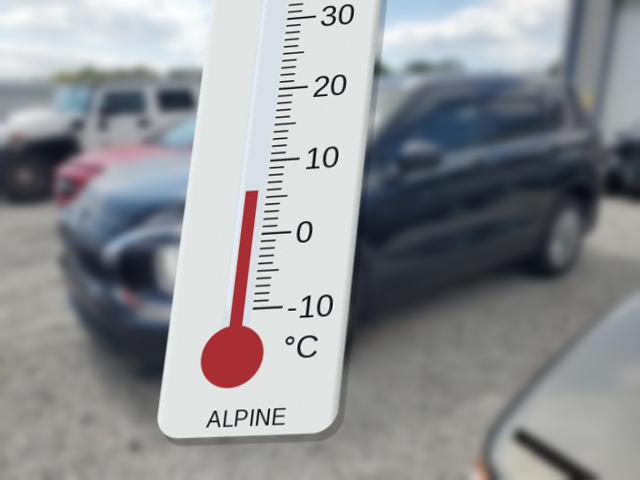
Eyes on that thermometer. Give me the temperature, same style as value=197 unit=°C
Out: value=6 unit=°C
